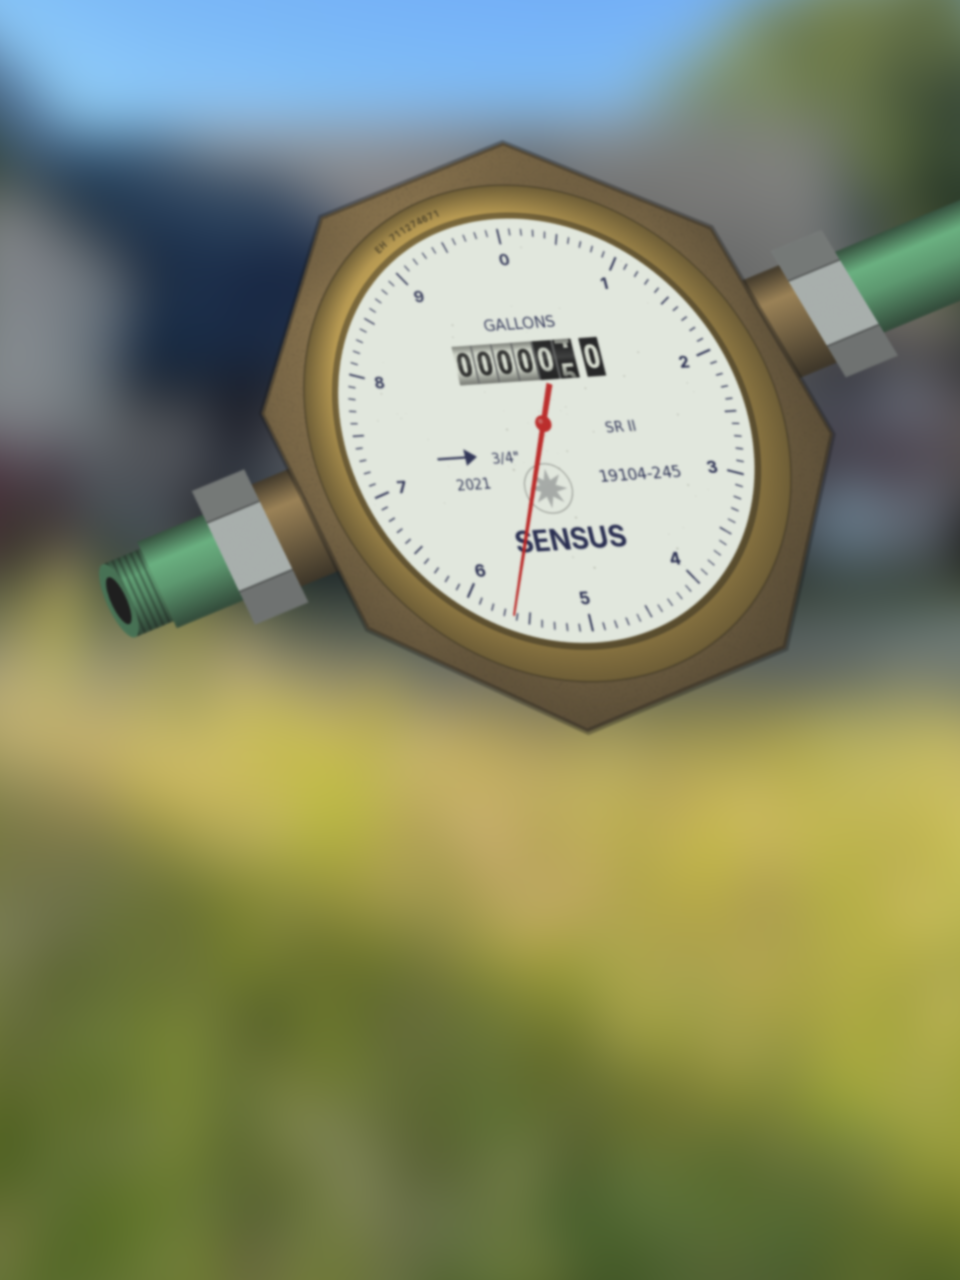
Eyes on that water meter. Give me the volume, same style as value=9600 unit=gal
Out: value=45.6 unit=gal
